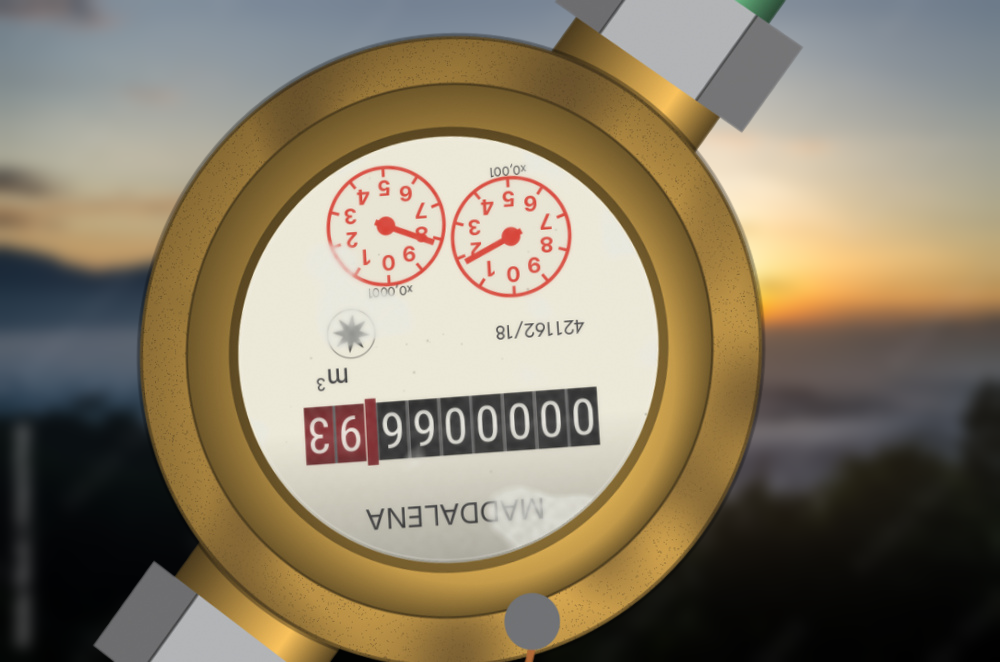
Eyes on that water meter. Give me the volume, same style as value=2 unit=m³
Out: value=66.9318 unit=m³
